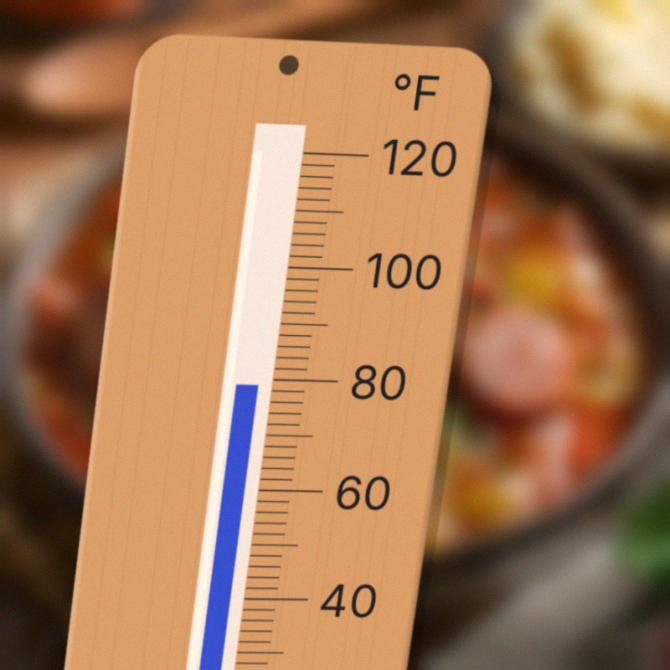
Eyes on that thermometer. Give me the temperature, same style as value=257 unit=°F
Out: value=79 unit=°F
